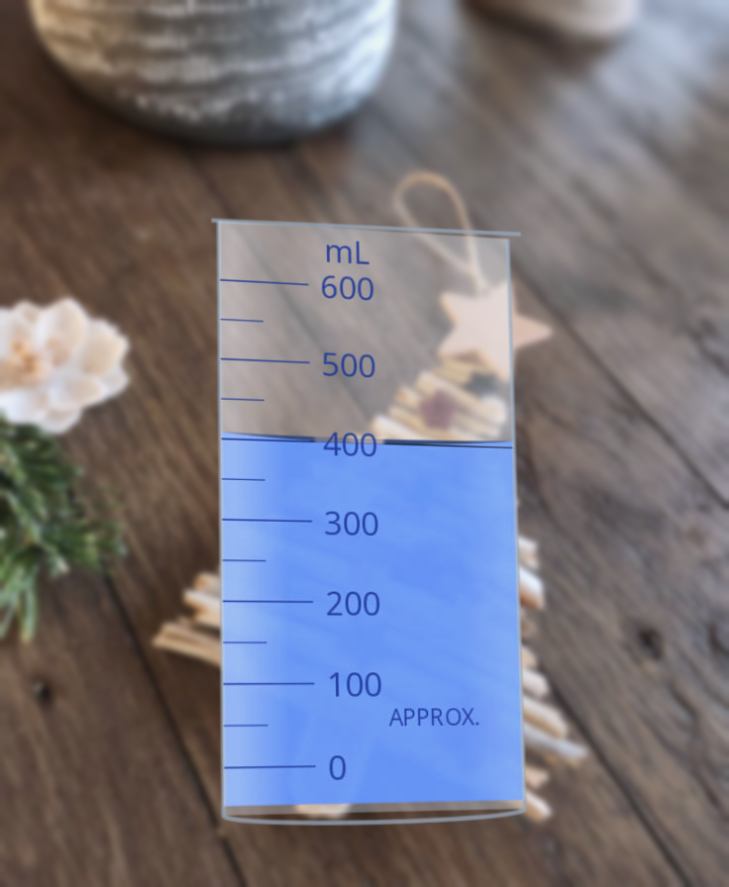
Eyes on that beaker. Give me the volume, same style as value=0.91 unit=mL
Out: value=400 unit=mL
